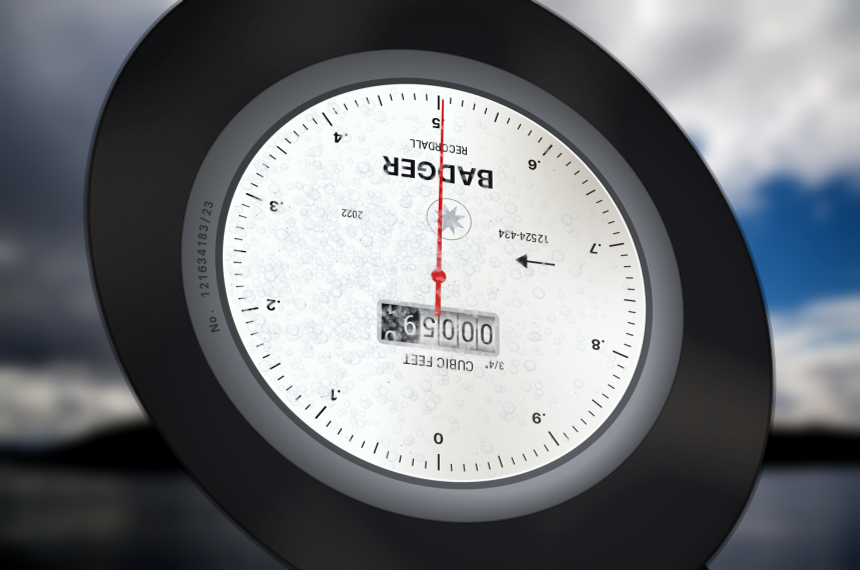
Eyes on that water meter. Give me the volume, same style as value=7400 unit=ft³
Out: value=590.50 unit=ft³
